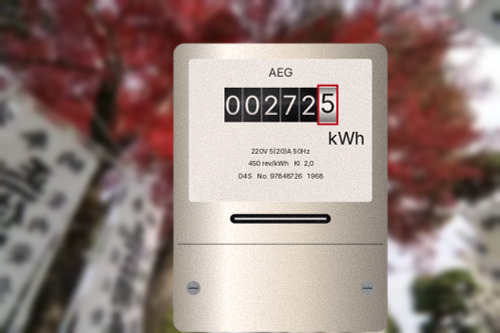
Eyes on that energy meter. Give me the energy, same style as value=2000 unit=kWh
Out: value=272.5 unit=kWh
